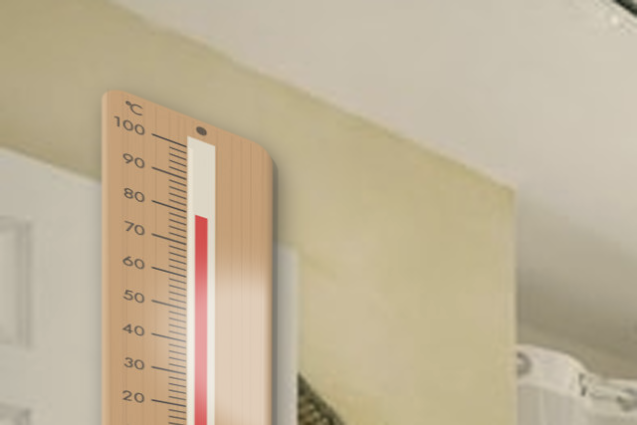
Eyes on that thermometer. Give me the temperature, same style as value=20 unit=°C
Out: value=80 unit=°C
